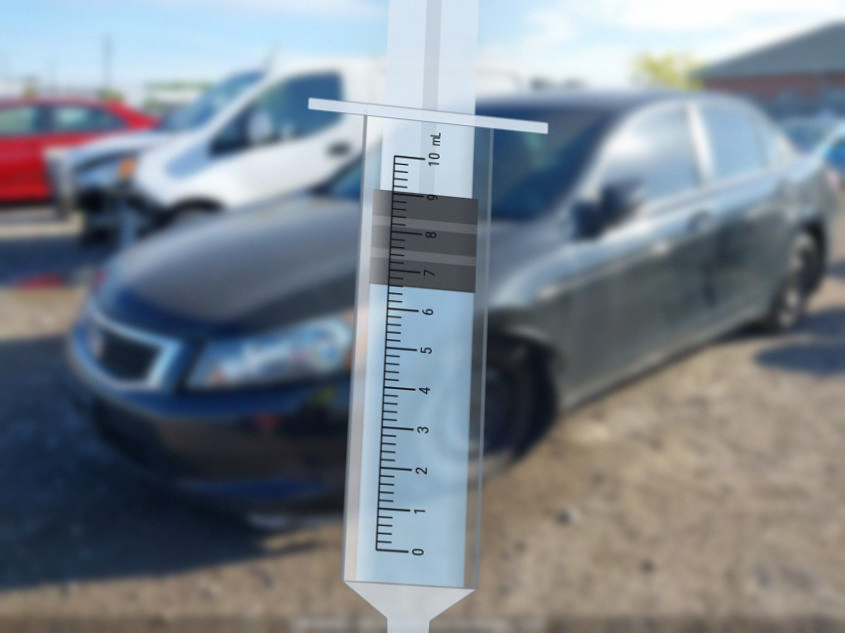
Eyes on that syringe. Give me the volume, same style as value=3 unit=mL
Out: value=6.6 unit=mL
